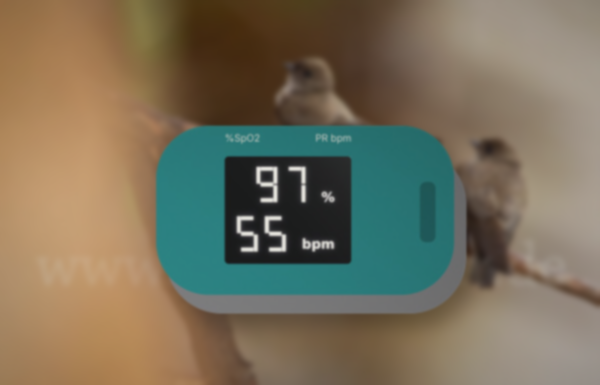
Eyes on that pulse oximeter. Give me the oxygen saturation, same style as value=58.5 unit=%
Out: value=97 unit=%
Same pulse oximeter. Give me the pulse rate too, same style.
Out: value=55 unit=bpm
